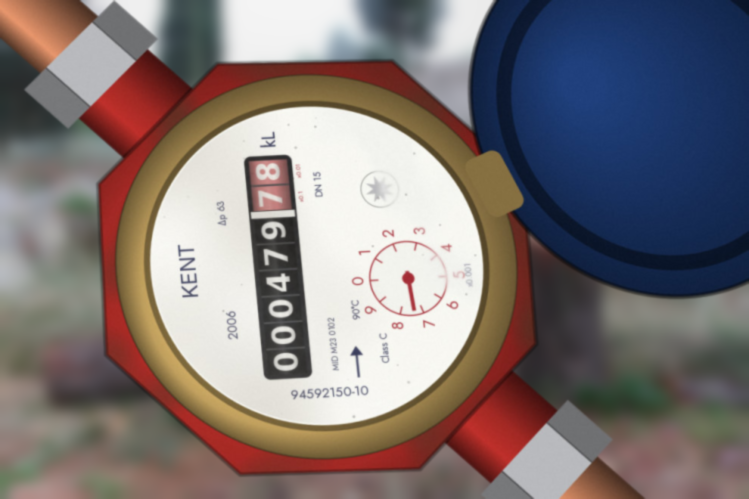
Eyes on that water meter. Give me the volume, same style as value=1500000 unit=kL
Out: value=479.787 unit=kL
